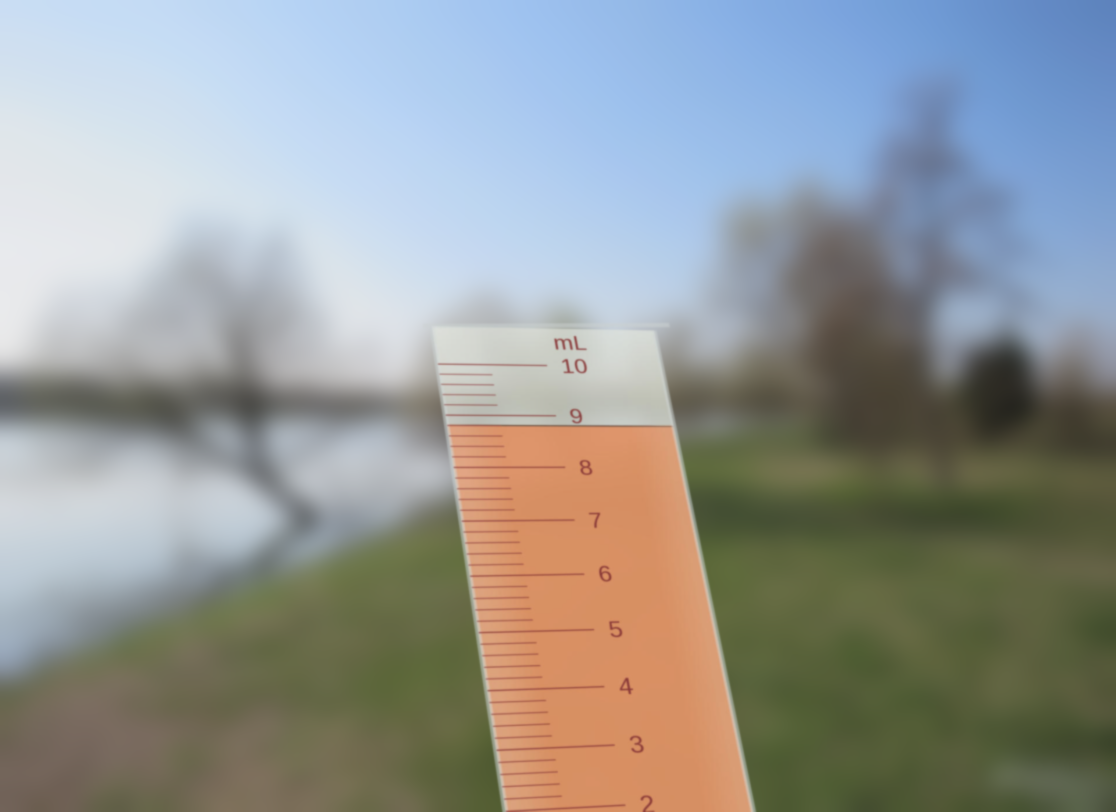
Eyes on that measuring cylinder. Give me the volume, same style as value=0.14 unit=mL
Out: value=8.8 unit=mL
